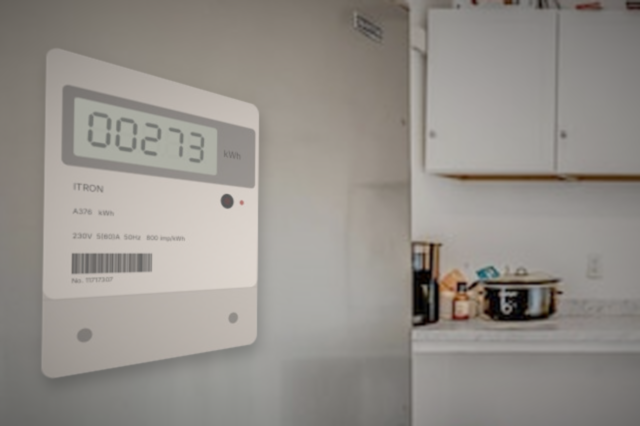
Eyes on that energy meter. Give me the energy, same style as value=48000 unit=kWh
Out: value=273 unit=kWh
